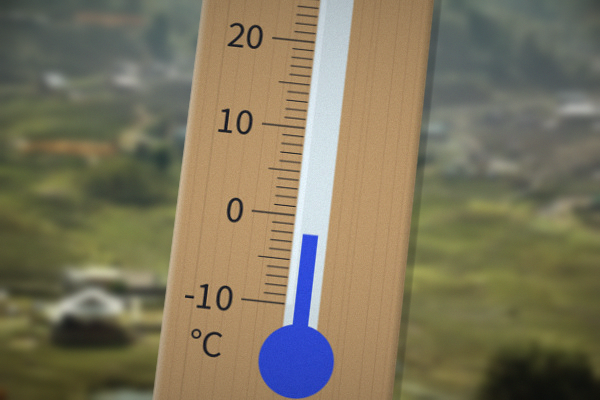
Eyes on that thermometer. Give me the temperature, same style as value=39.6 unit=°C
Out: value=-2 unit=°C
